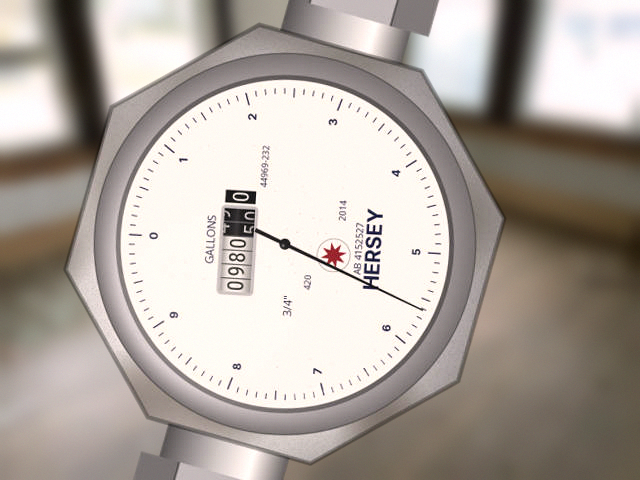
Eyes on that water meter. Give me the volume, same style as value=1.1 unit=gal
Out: value=980495.6 unit=gal
